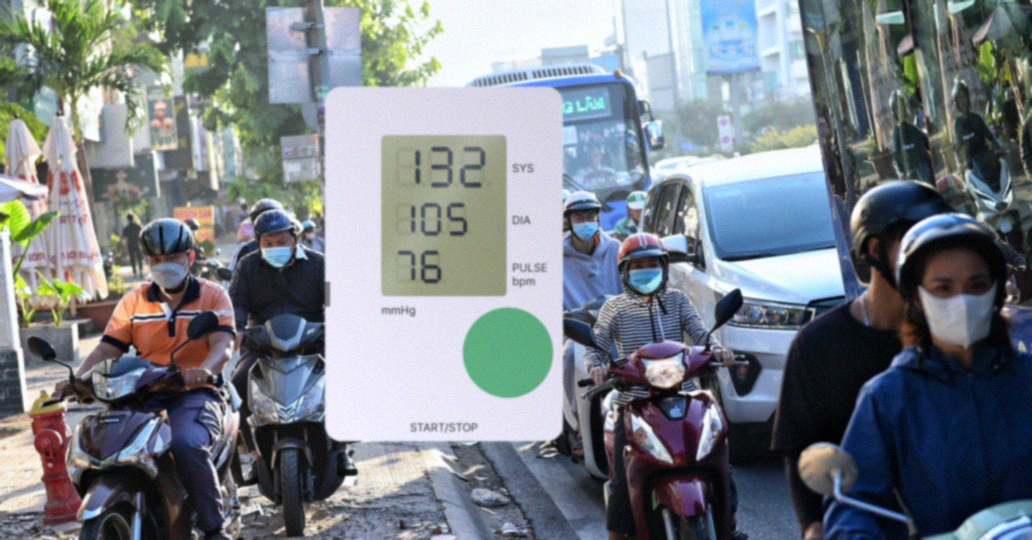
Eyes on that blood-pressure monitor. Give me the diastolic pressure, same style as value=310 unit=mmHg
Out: value=105 unit=mmHg
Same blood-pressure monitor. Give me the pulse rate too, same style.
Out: value=76 unit=bpm
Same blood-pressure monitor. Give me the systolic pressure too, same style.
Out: value=132 unit=mmHg
